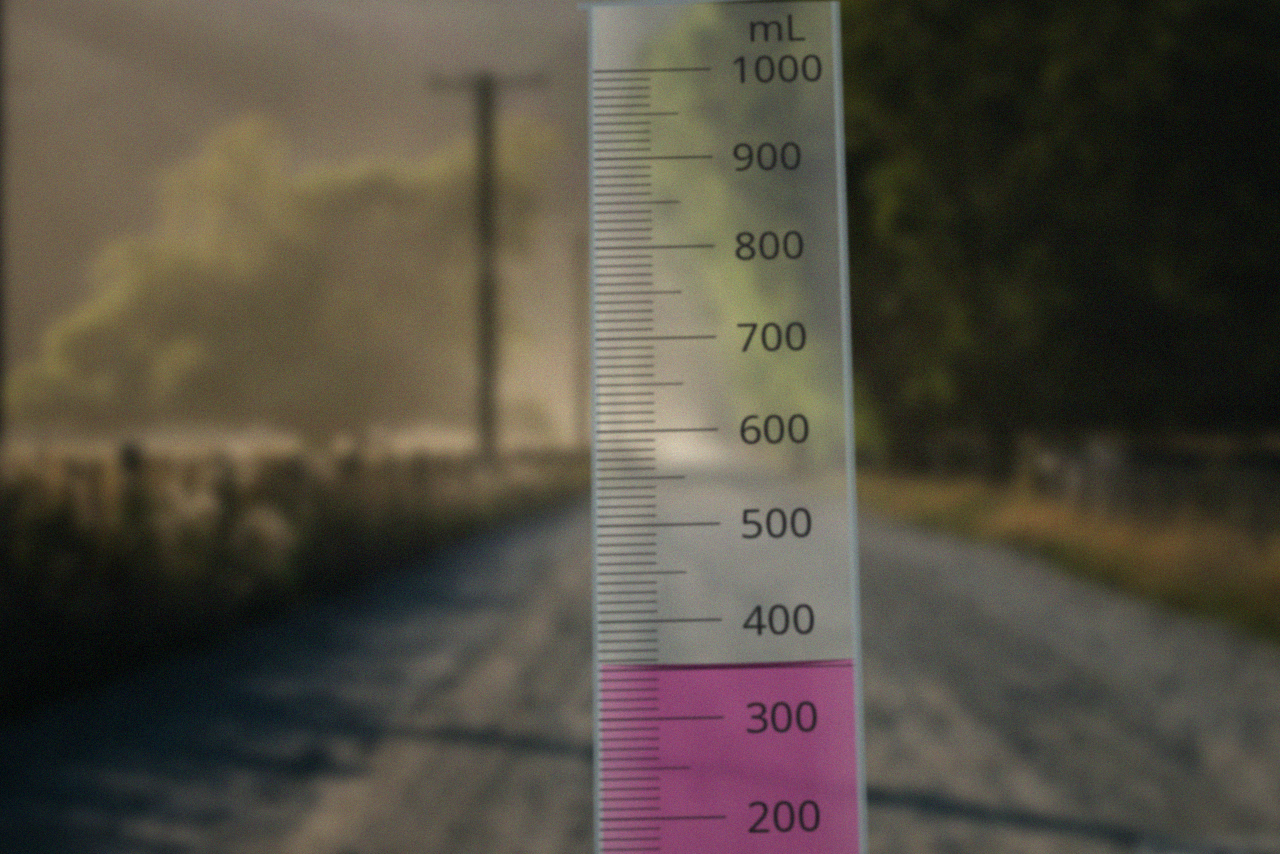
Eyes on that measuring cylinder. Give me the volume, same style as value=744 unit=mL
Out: value=350 unit=mL
